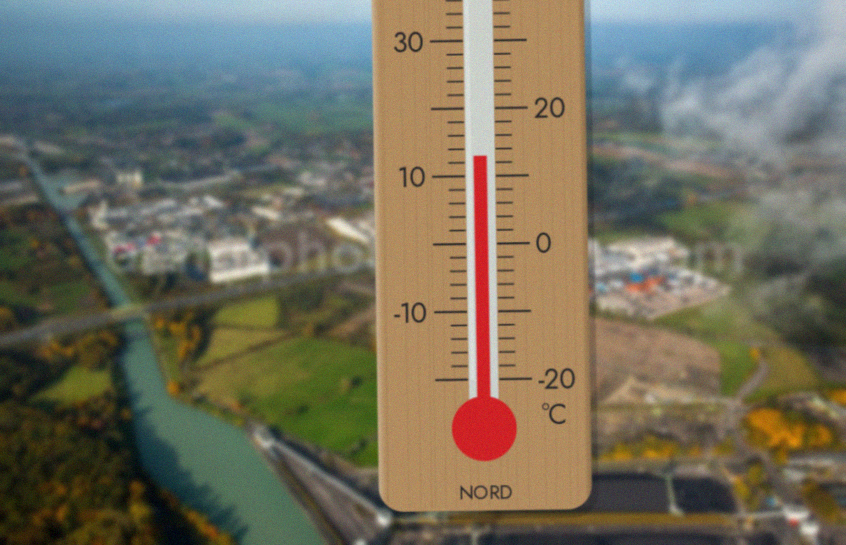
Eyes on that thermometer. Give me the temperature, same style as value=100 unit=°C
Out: value=13 unit=°C
